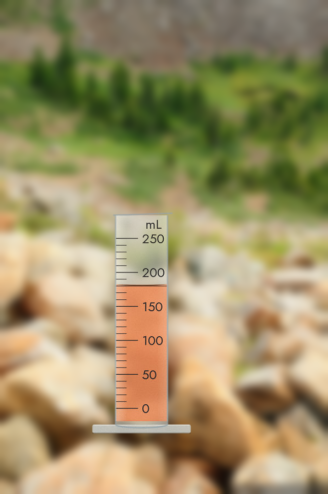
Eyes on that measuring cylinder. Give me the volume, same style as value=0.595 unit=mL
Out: value=180 unit=mL
